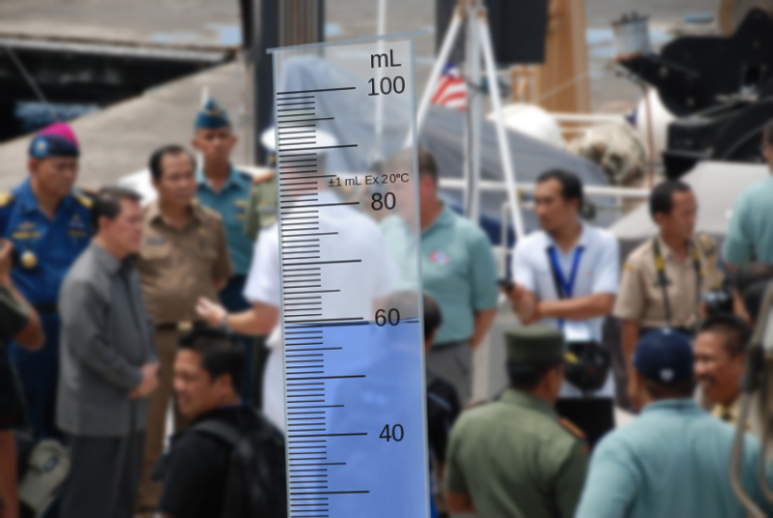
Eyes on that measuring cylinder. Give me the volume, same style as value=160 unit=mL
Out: value=59 unit=mL
